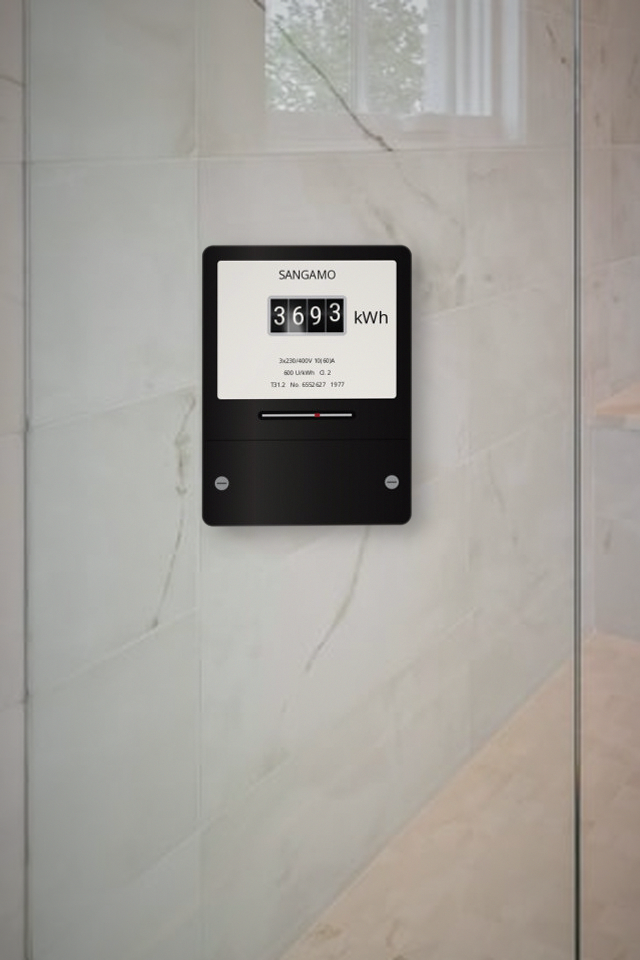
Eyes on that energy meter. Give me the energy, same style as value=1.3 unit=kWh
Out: value=3693 unit=kWh
